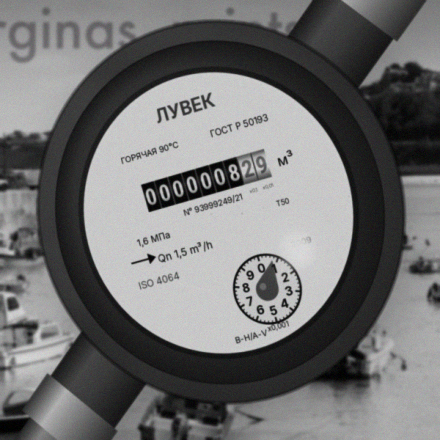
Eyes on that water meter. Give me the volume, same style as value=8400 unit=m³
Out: value=8.290 unit=m³
